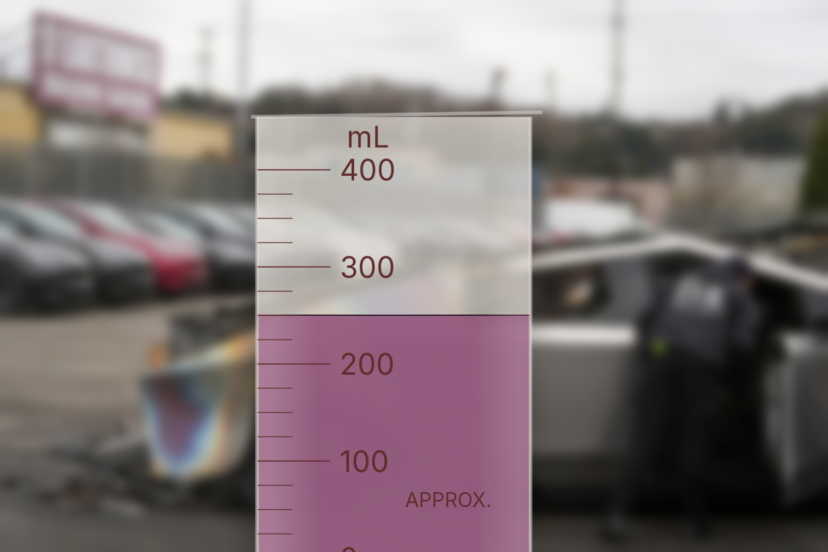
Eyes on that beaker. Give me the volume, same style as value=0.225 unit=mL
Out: value=250 unit=mL
